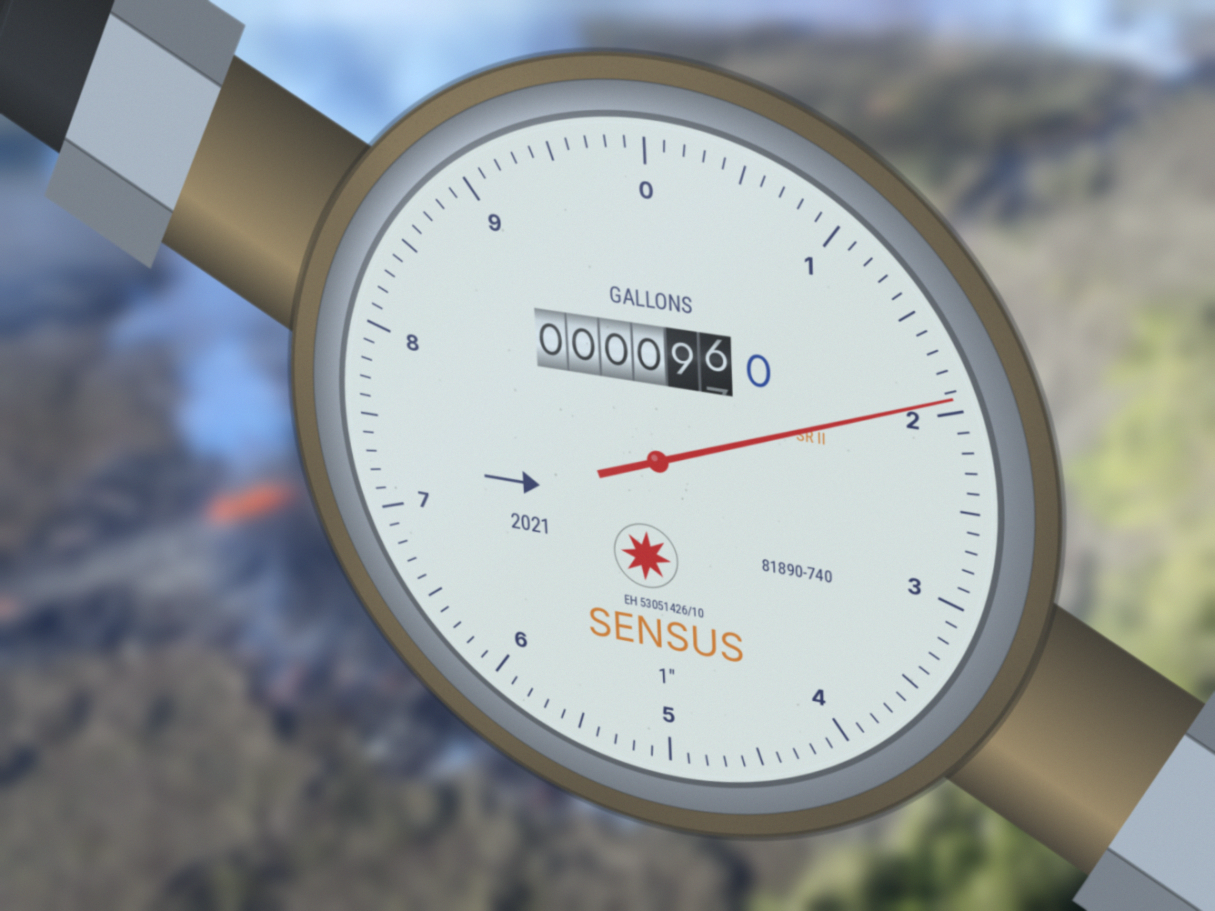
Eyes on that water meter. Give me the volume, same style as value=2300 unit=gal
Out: value=961.9 unit=gal
